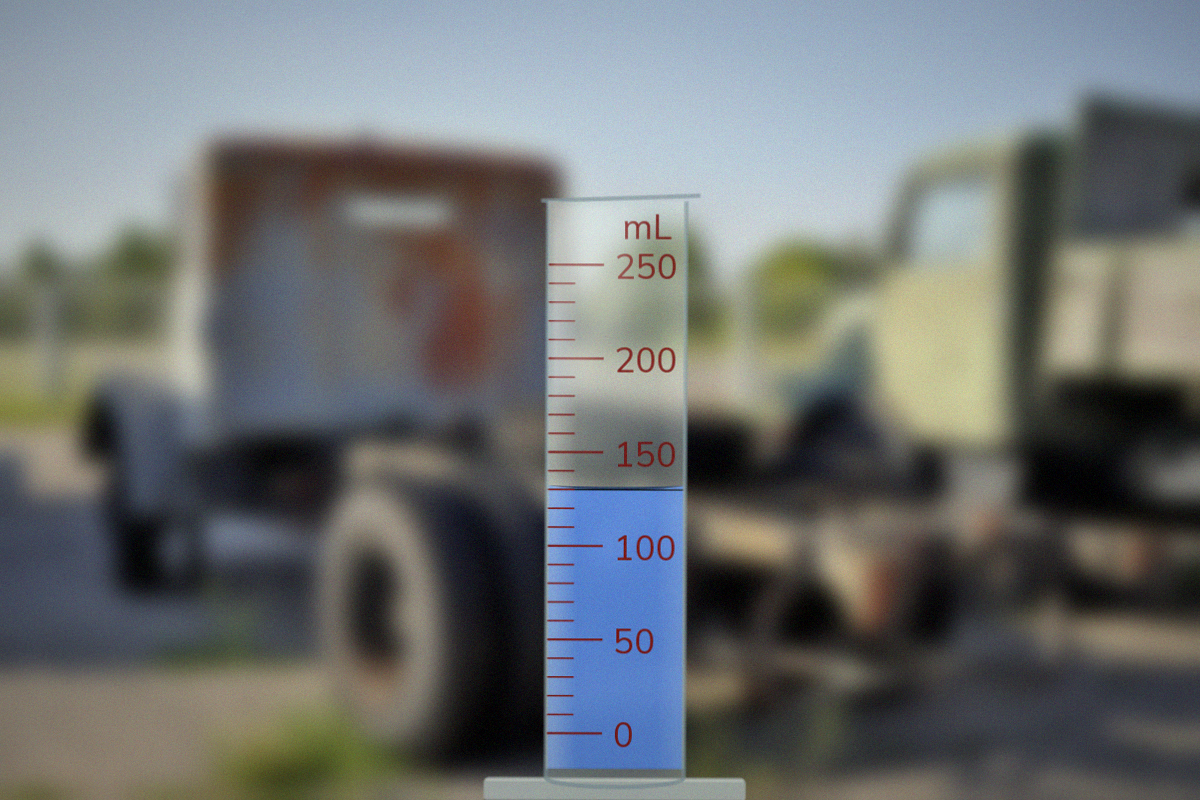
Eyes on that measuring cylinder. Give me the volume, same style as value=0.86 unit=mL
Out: value=130 unit=mL
